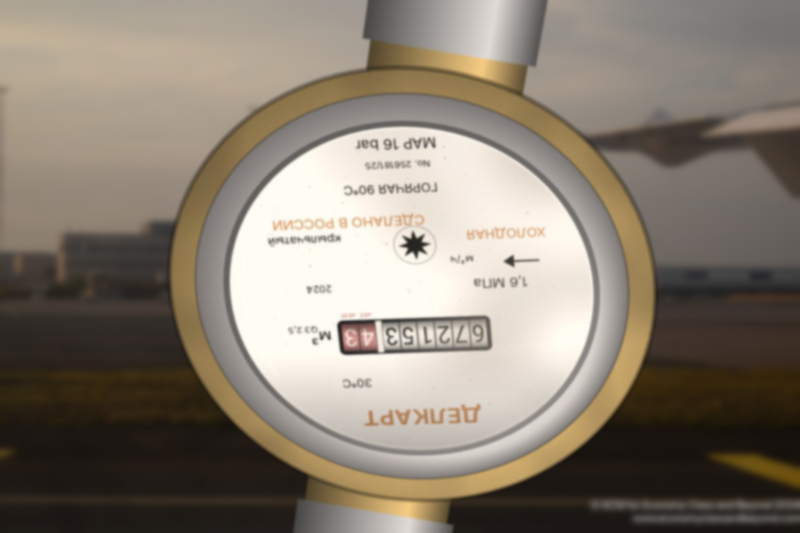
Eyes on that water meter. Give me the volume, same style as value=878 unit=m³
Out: value=672153.43 unit=m³
